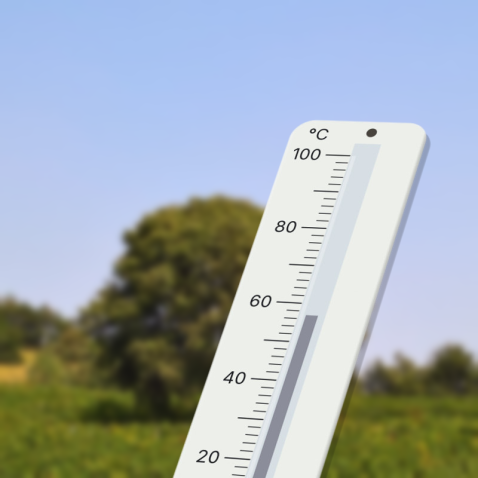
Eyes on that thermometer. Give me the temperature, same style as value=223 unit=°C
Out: value=57 unit=°C
